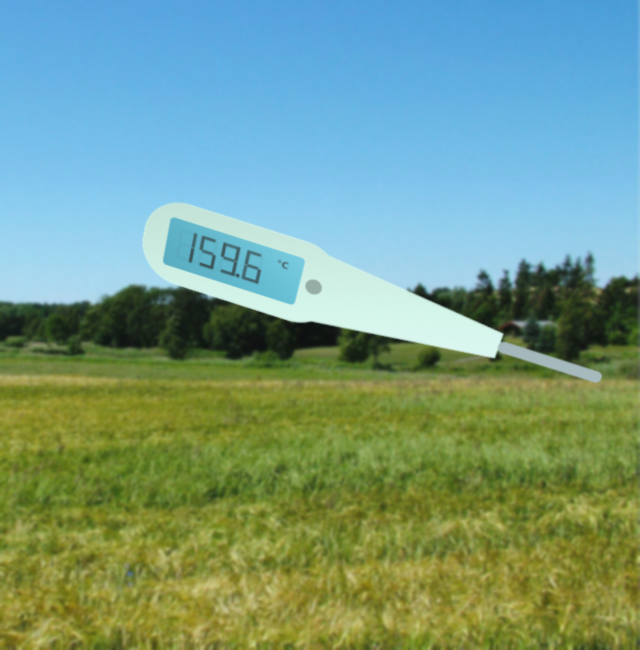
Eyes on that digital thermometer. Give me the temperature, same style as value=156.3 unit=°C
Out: value=159.6 unit=°C
